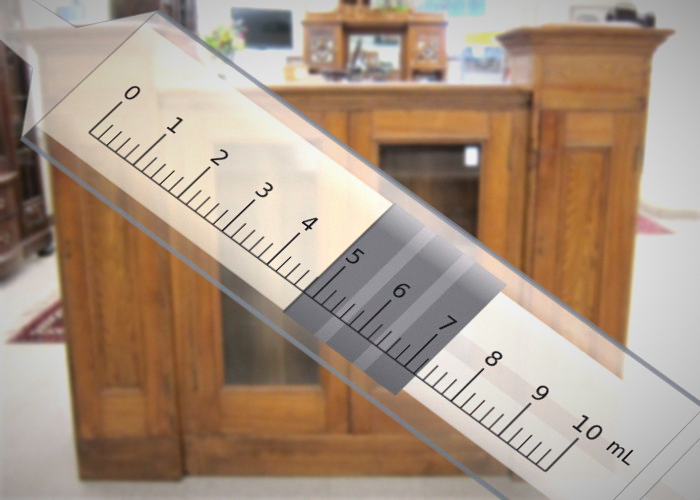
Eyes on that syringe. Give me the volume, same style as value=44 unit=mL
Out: value=4.8 unit=mL
